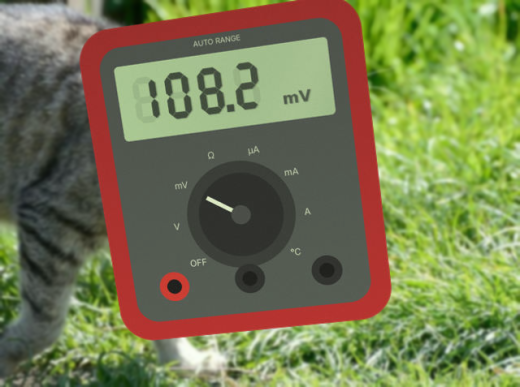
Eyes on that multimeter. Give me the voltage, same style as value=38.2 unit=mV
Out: value=108.2 unit=mV
